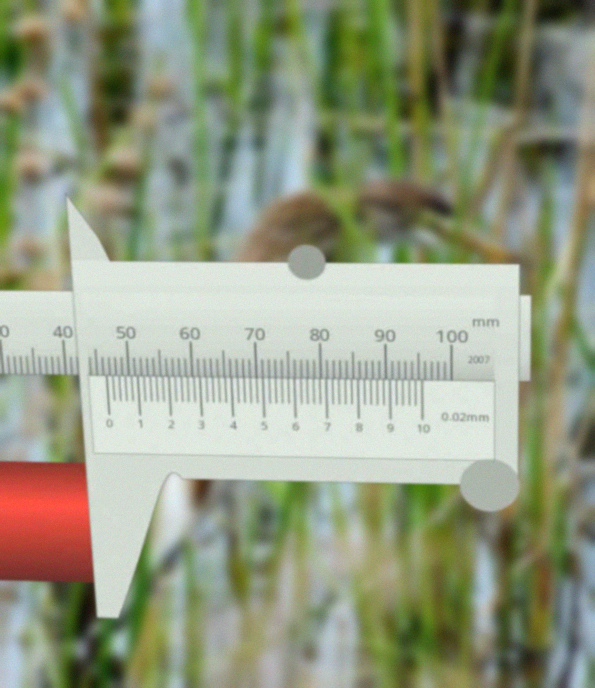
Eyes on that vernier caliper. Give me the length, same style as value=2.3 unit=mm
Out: value=46.5 unit=mm
